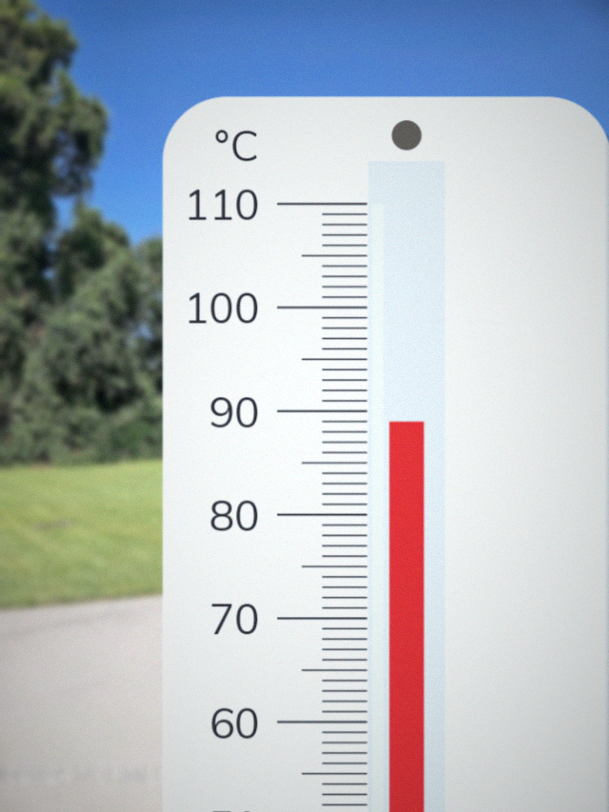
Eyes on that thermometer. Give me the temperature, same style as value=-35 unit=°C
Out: value=89 unit=°C
